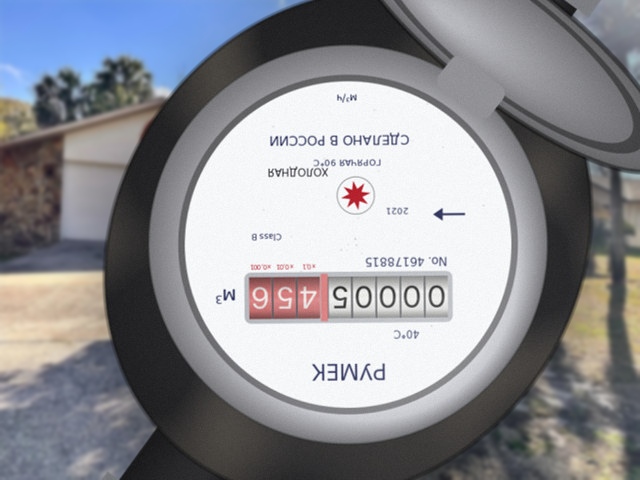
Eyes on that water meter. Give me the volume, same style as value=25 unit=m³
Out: value=5.456 unit=m³
